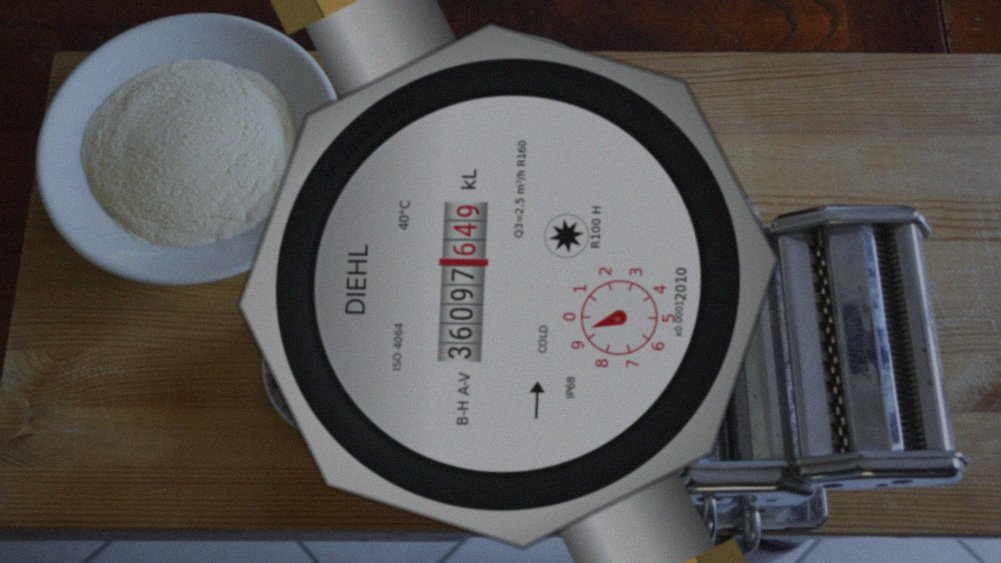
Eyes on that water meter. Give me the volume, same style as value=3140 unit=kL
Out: value=36097.6489 unit=kL
